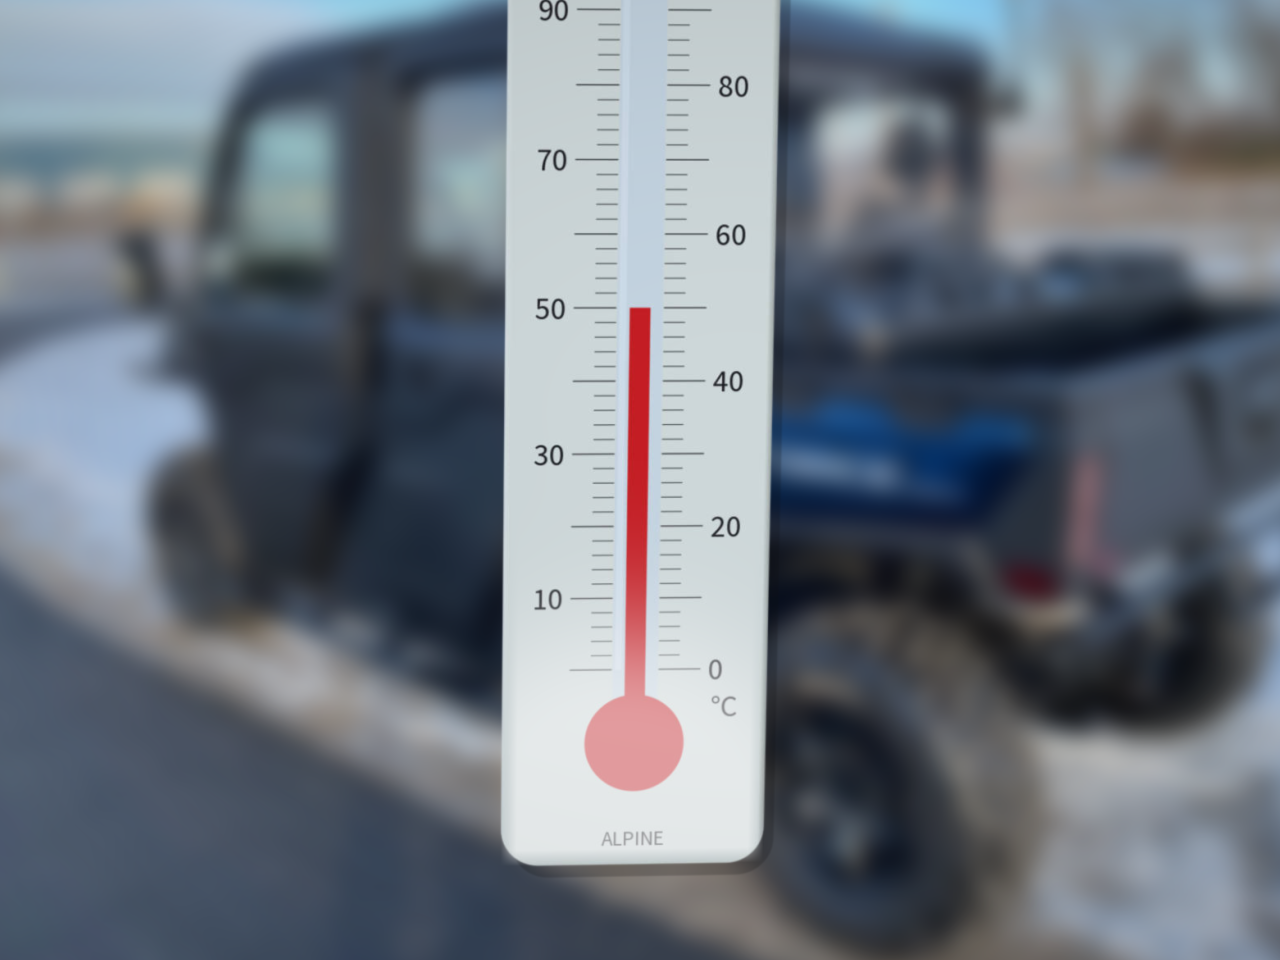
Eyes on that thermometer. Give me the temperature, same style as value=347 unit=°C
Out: value=50 unit=°C
